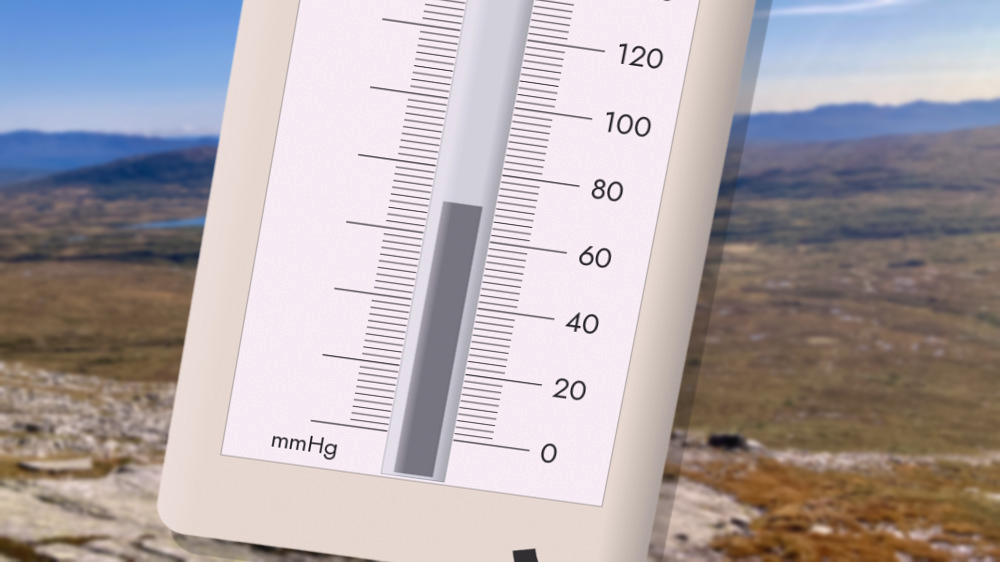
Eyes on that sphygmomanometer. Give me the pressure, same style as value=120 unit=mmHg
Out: value=70 unit=mmHg
